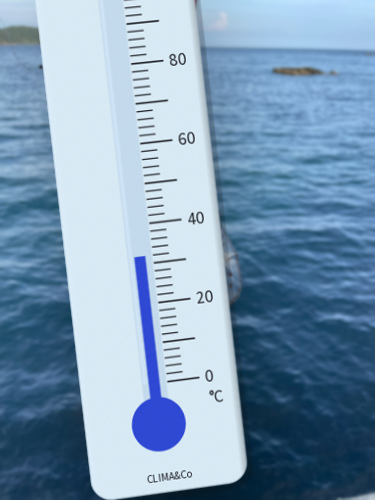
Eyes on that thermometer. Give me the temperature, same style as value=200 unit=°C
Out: value=32 unit=°C
